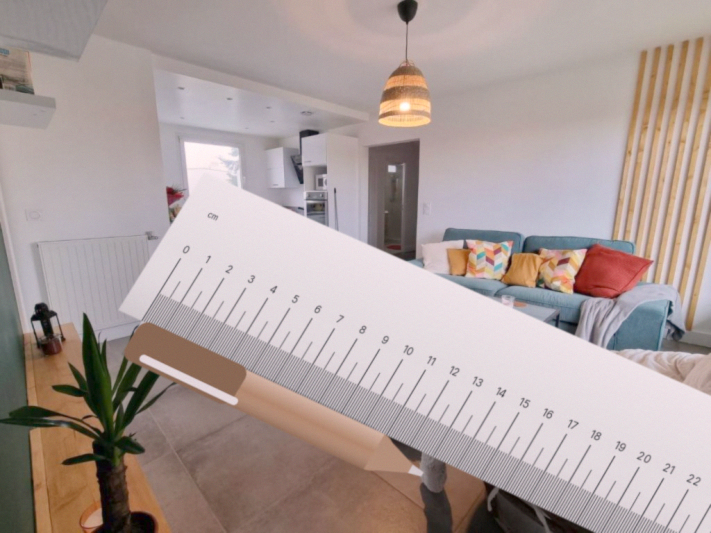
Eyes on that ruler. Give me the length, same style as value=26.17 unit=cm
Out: value=13 unit=cm
